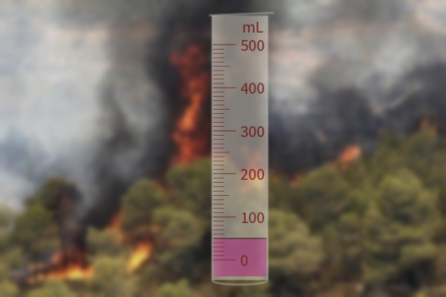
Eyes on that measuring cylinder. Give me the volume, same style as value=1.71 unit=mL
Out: value=50 unit=mL
